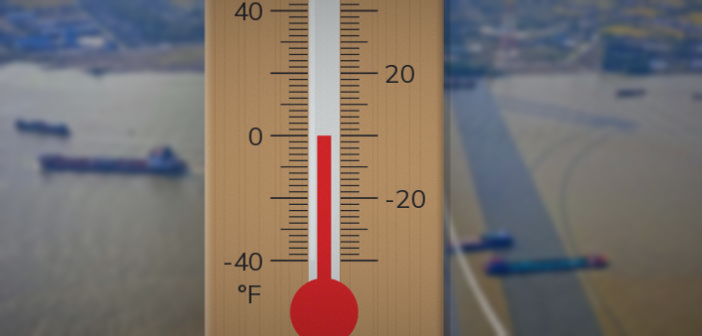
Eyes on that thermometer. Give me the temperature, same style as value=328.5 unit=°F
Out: value=0 unit=°F
